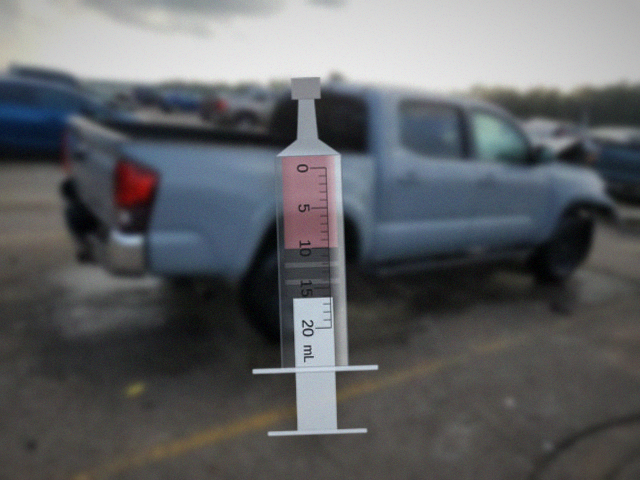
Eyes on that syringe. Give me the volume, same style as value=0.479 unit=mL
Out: value=10 unit=mL
